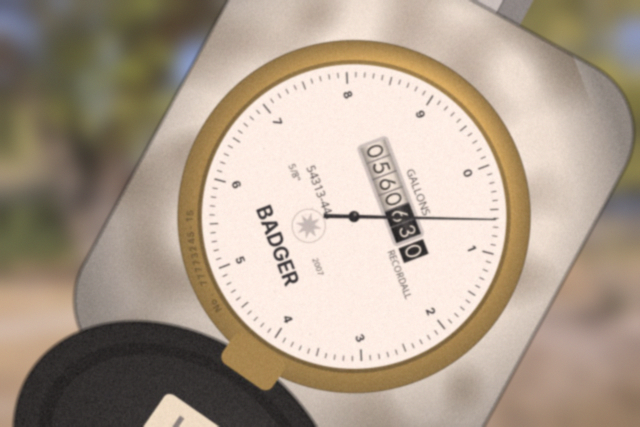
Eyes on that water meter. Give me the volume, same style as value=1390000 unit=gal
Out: value=560630.6 unit=gal
